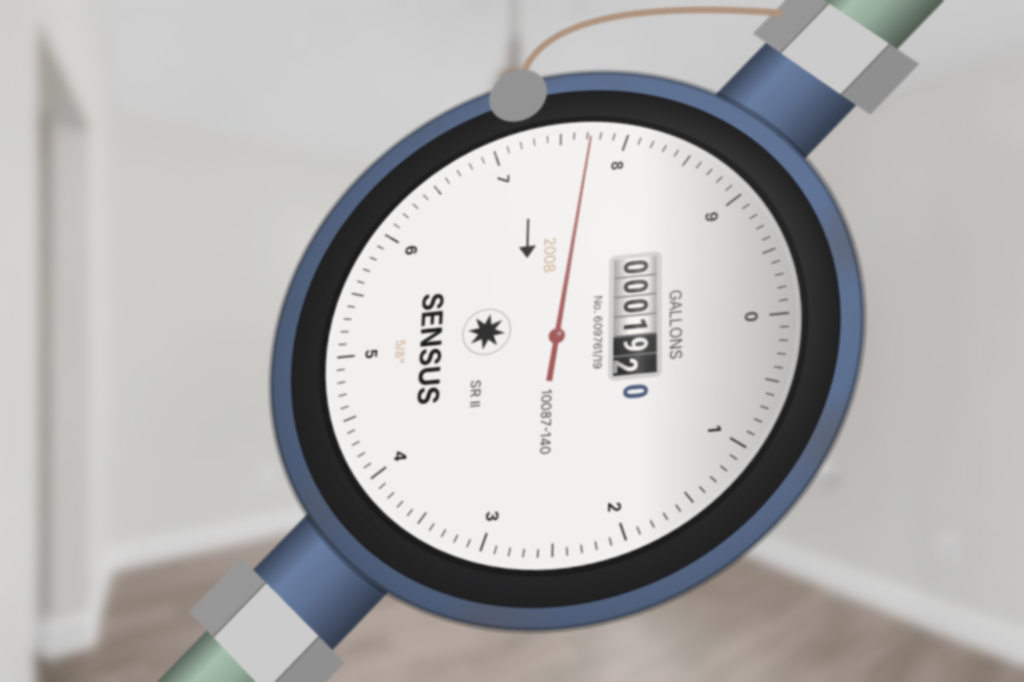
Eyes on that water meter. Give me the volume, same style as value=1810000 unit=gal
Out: value=1917.7 unit=gal
